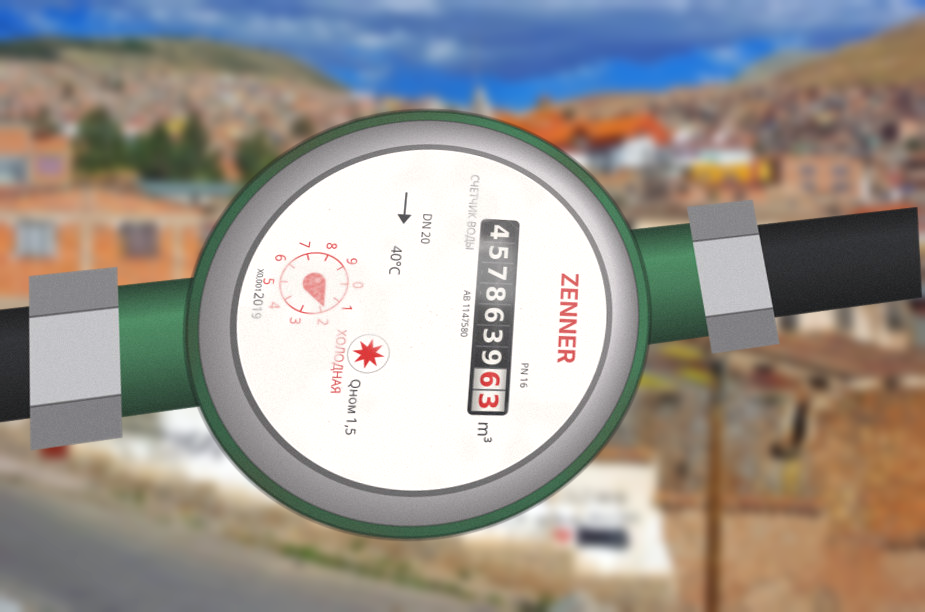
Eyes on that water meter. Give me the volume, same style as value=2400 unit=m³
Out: value=4578639.631 unit=m³
